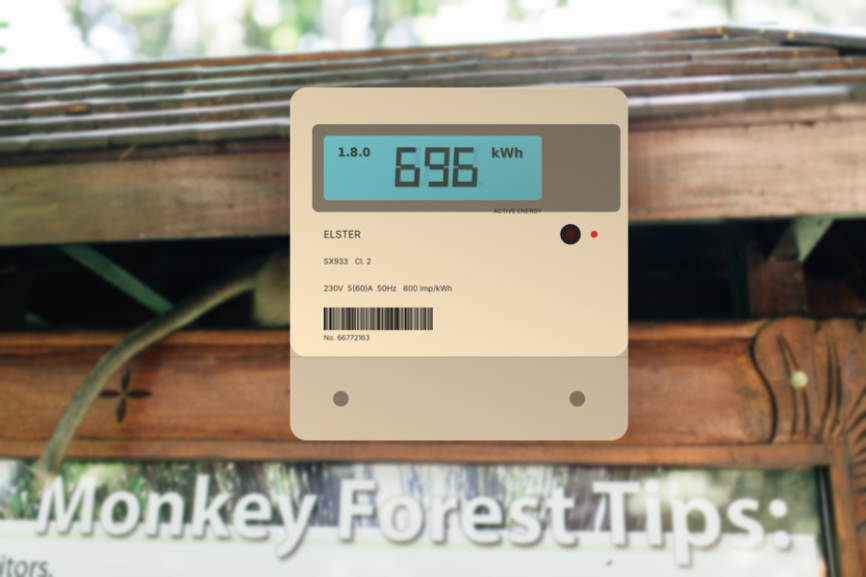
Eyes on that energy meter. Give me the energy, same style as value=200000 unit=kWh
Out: value=696 unit=kWh
